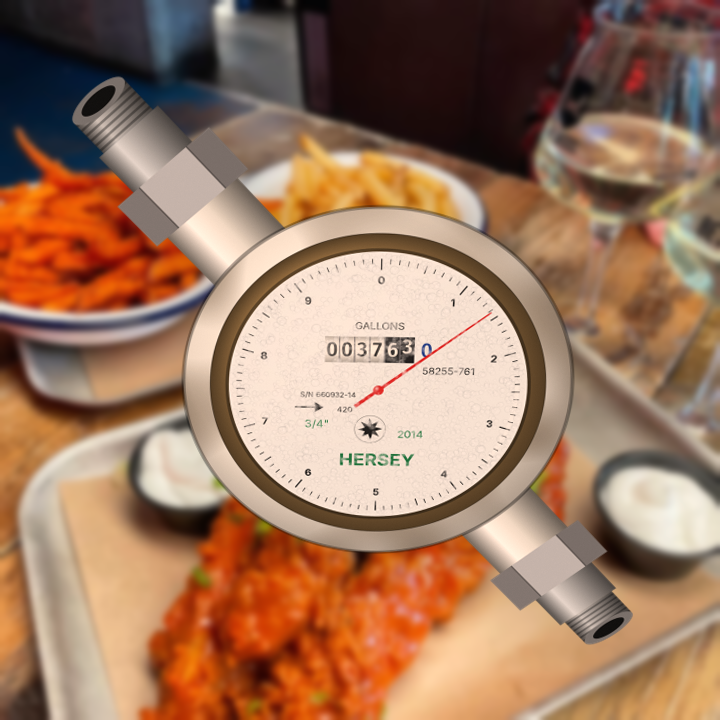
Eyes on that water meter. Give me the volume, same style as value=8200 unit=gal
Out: value=37631.4 unit=gal
